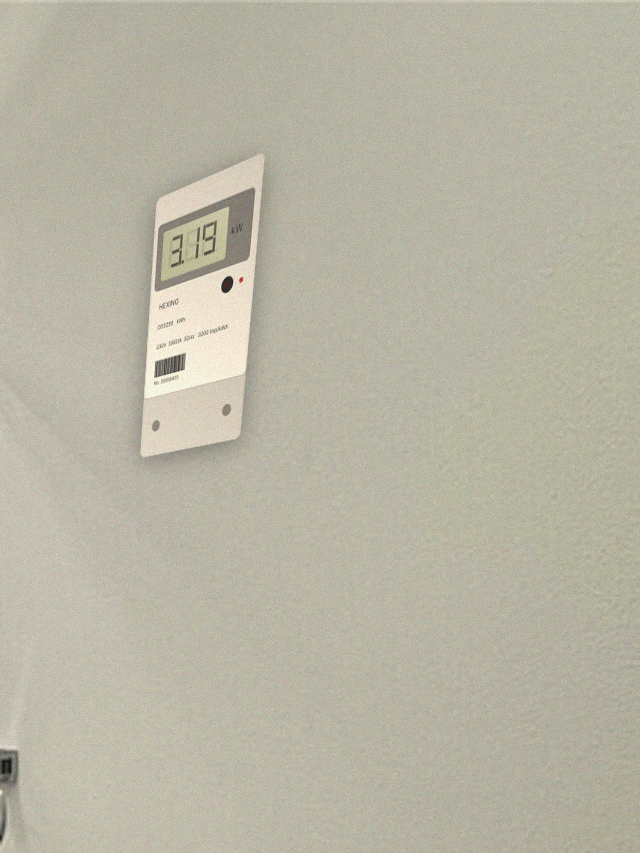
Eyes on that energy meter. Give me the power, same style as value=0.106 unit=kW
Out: value=3.19 unit=kW
